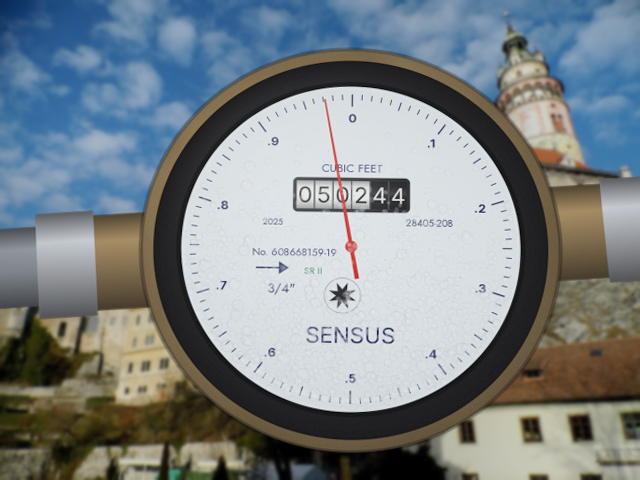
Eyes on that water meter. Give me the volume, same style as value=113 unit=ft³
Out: value=50243.97 unit=ft³
